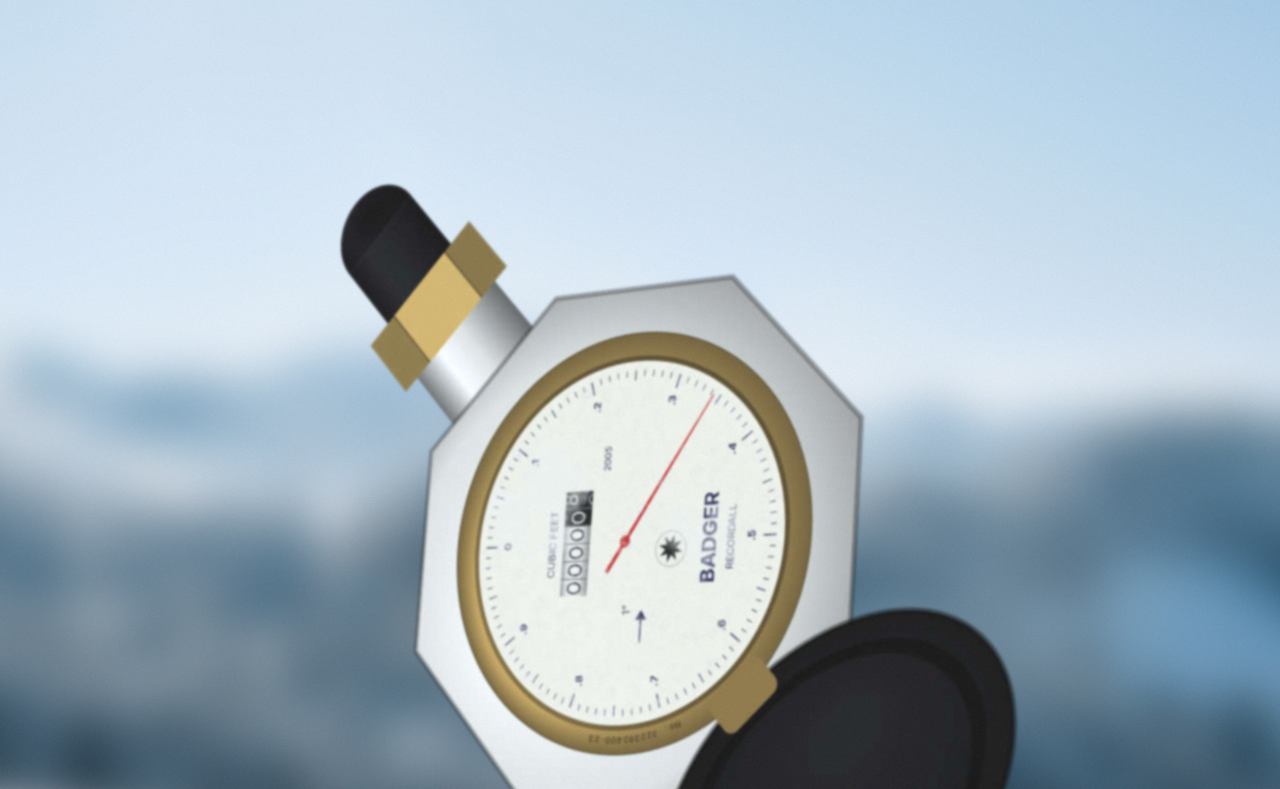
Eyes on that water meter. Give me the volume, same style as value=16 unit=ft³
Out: value=8.34 unit=ft³
